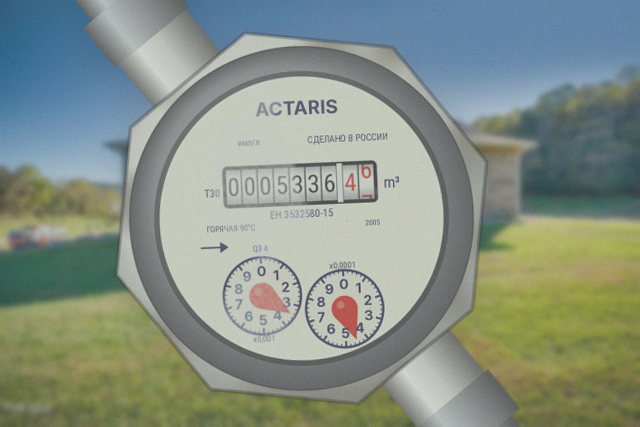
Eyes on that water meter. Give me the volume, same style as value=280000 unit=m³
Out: value=5336.4634 unit=m³
